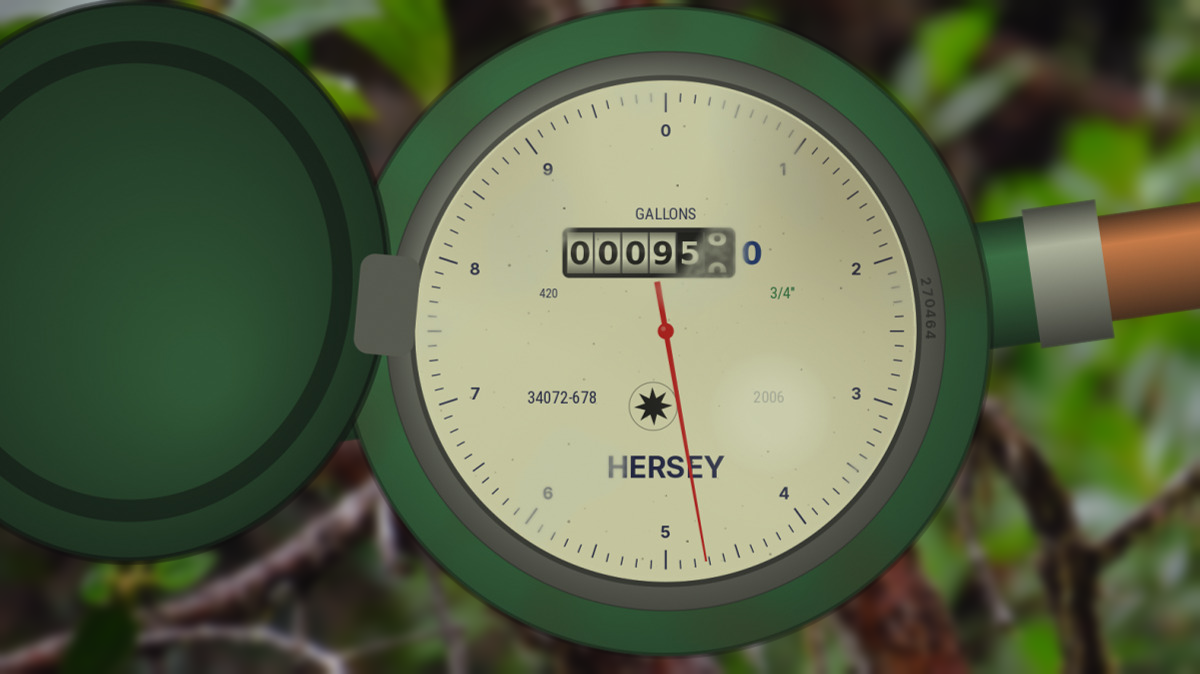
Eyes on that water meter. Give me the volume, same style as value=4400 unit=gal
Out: value=9584.7 unit=gal
